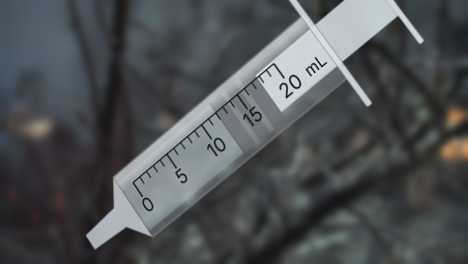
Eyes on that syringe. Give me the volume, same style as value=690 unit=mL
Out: value=12 unit=mL
